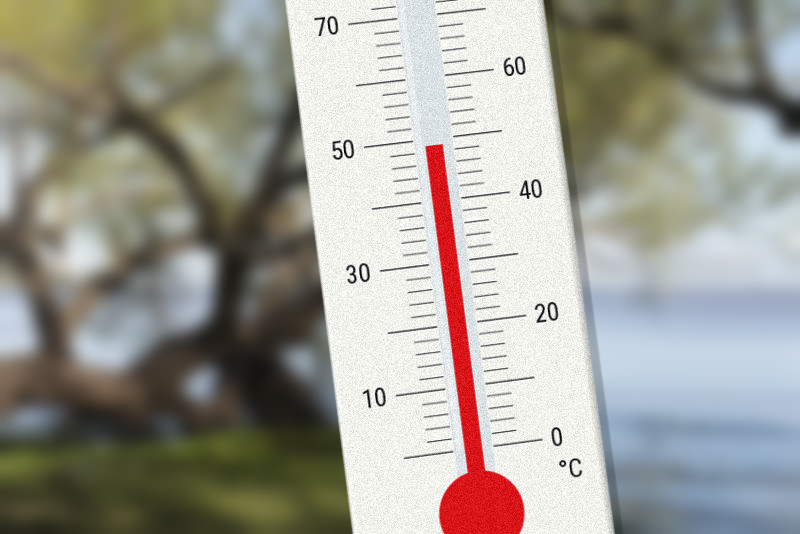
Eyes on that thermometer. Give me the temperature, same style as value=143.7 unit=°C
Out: value=49 unit=°C
